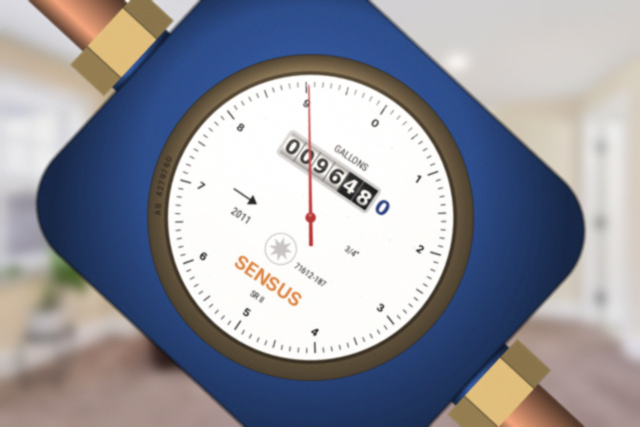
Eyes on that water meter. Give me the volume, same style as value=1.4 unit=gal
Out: value=96479.0 unit=gal
